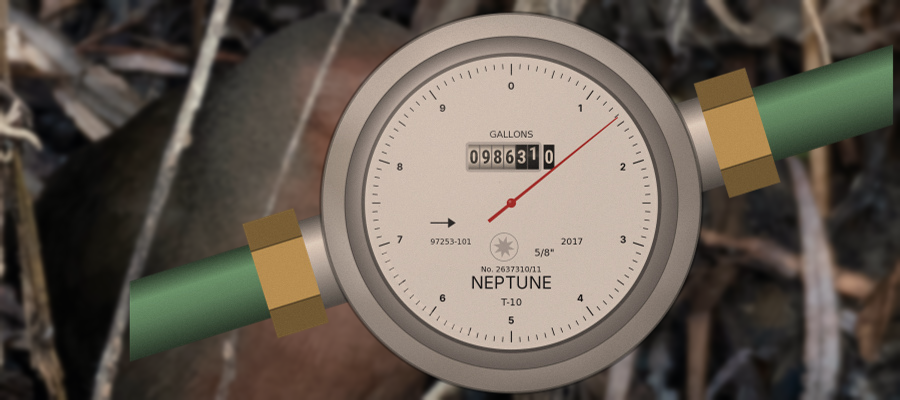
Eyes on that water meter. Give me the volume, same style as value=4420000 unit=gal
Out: value=986311.4 unit=gal
